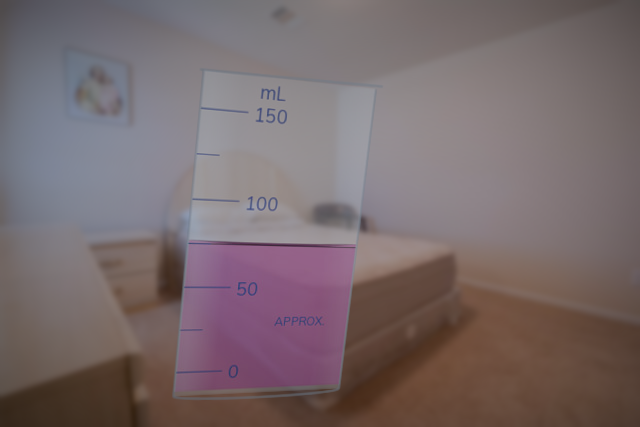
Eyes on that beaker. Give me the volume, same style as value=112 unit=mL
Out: value=75 unit=mL
